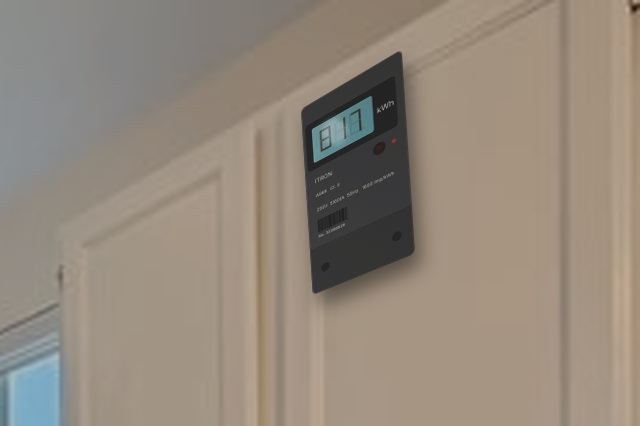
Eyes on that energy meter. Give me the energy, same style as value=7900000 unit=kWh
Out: value=817 unit=kWh
